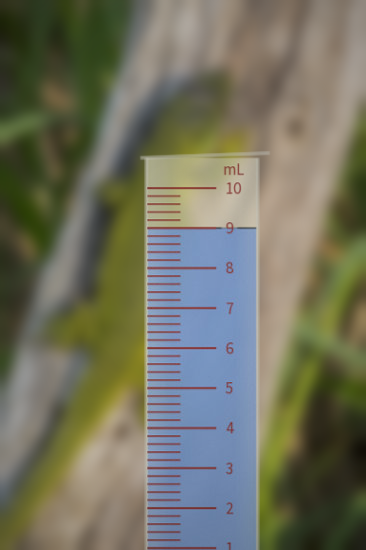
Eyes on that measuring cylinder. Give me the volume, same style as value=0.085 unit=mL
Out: value=9 unit=mL
